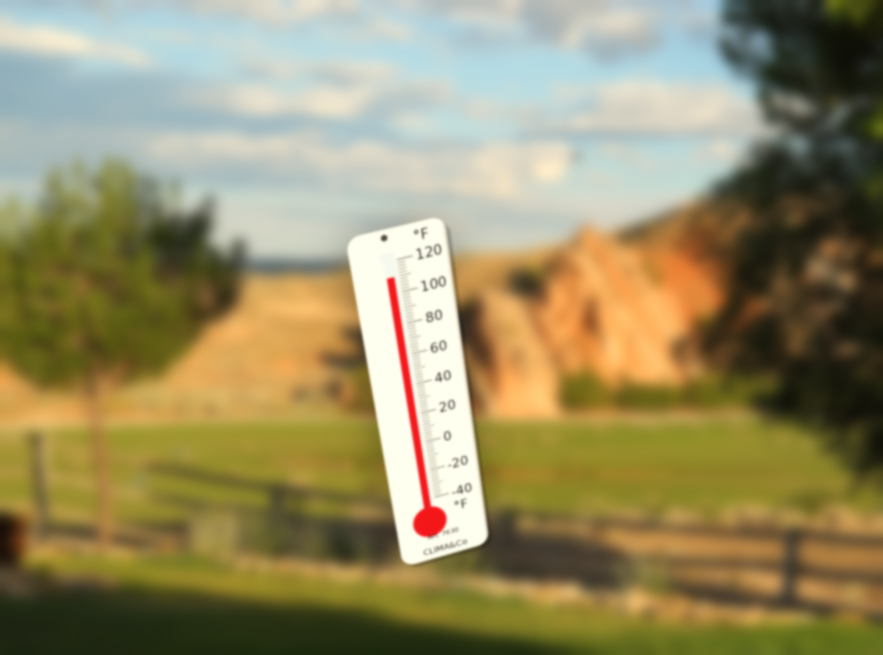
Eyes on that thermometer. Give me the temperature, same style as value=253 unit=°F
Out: value=110 unit=°F
